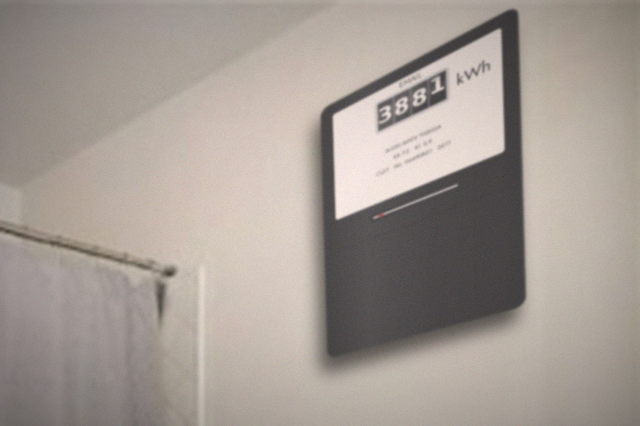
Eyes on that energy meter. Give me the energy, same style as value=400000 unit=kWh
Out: value=3881 unit=kWh
